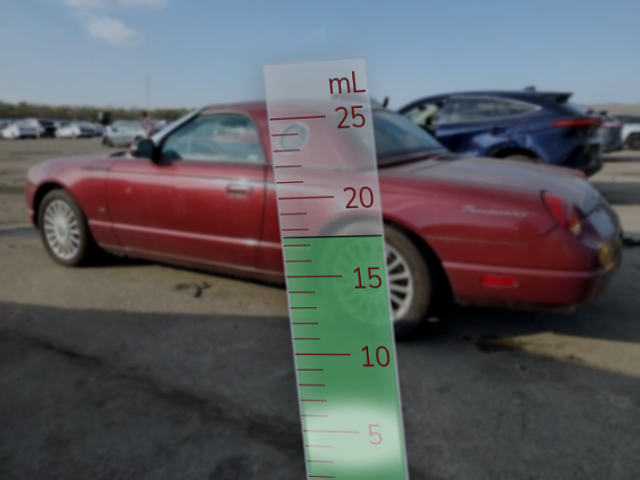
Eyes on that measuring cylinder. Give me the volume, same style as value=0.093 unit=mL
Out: value=17.5 unit=mL
